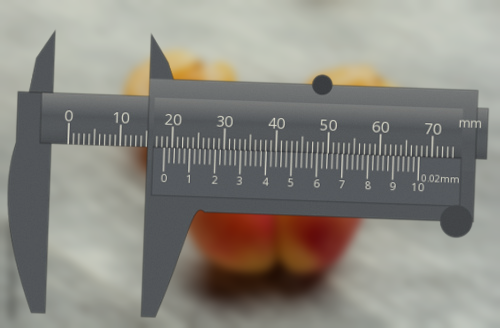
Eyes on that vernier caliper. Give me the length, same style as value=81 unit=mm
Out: value=18.5 unit=mm
